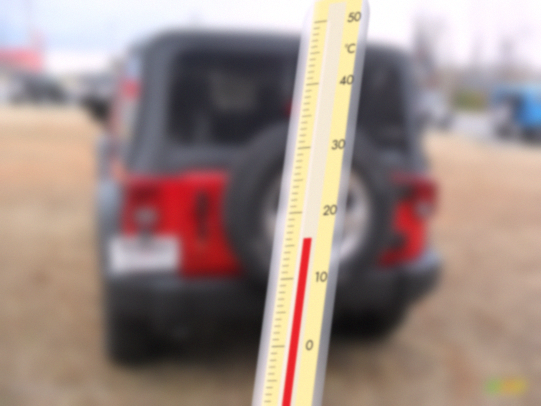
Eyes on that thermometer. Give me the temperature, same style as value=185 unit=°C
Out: value=16 unit=°C
